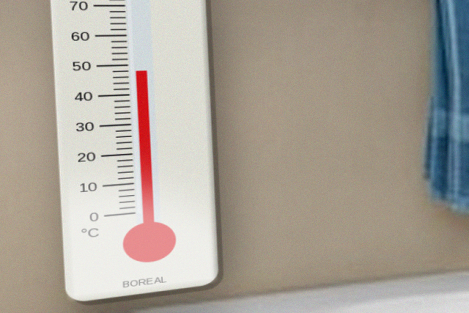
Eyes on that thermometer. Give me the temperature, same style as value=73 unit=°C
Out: value=48 unit=°C
